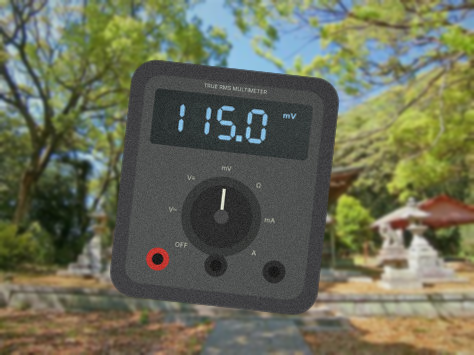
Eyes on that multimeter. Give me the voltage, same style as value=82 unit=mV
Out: value=115.0 unit=mV
